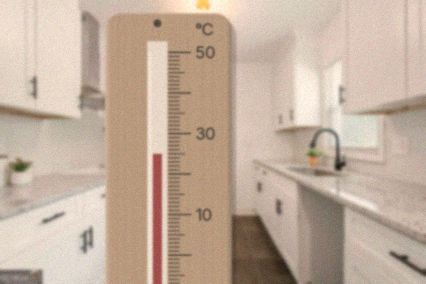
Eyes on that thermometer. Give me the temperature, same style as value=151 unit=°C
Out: value=25 unit=°C
